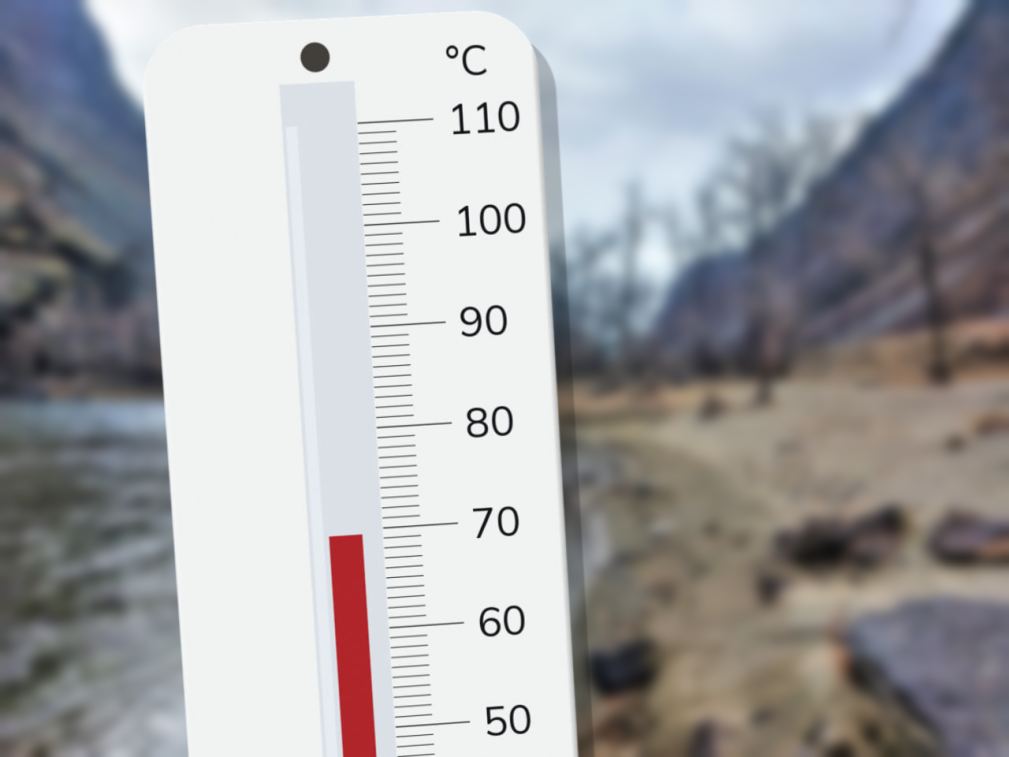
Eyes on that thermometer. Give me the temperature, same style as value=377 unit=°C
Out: value=69.5 unit=°C
